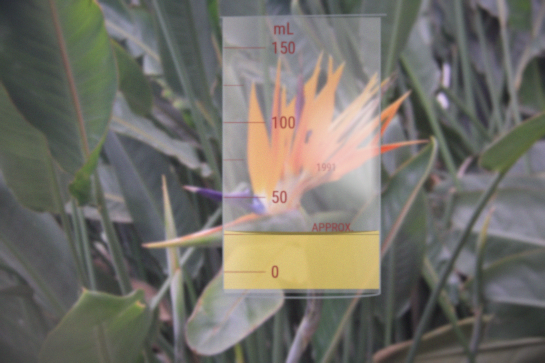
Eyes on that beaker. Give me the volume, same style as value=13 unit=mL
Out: value=25 unit=mL
